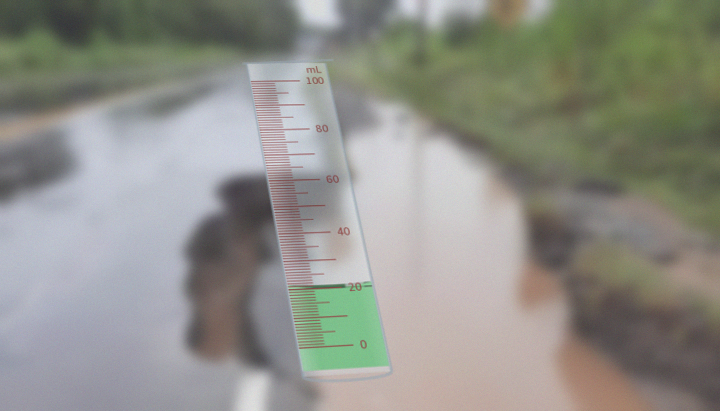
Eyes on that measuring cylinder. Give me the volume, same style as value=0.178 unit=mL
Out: value=20 unit=mL
